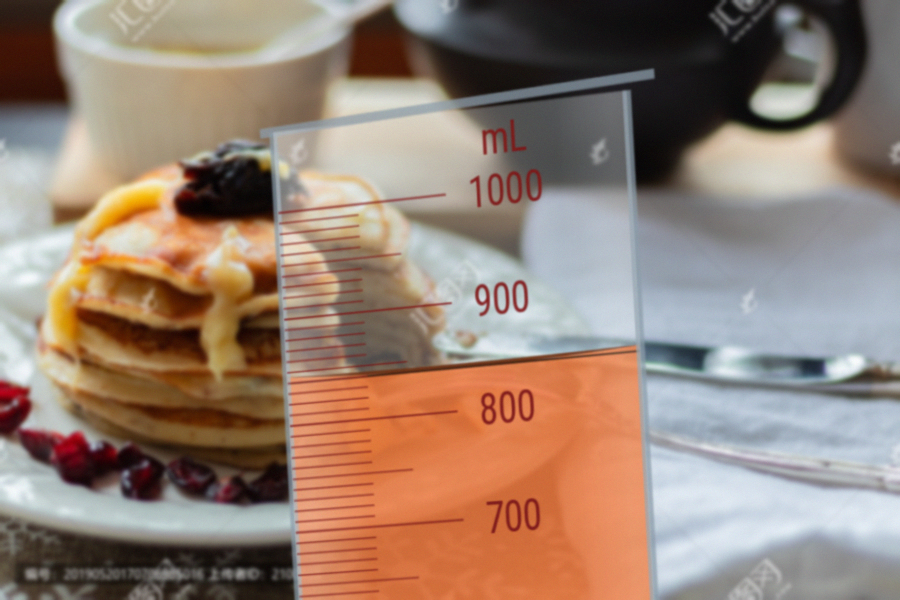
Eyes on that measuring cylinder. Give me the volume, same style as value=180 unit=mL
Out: value=840 unit=mL
